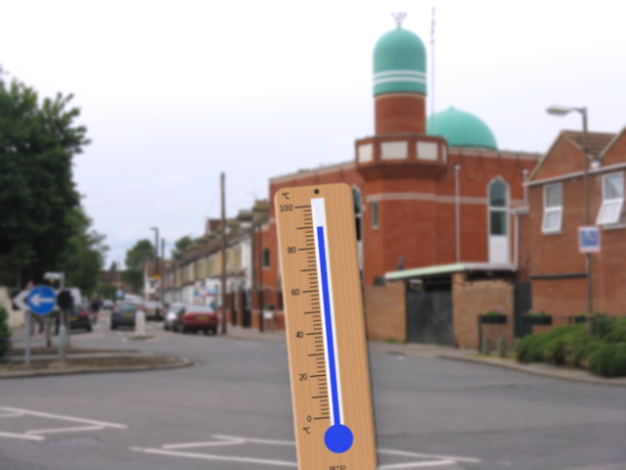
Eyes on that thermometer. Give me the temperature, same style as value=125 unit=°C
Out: value=90 unit=°C
